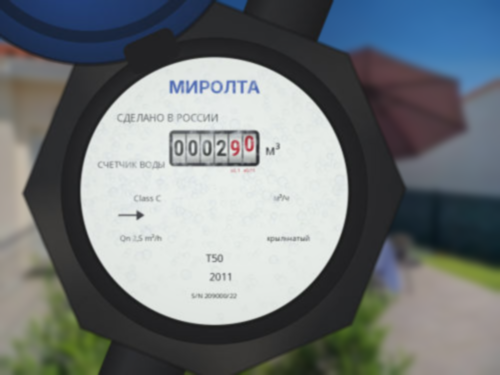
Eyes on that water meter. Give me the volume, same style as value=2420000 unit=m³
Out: value=2.90 unit=m³
